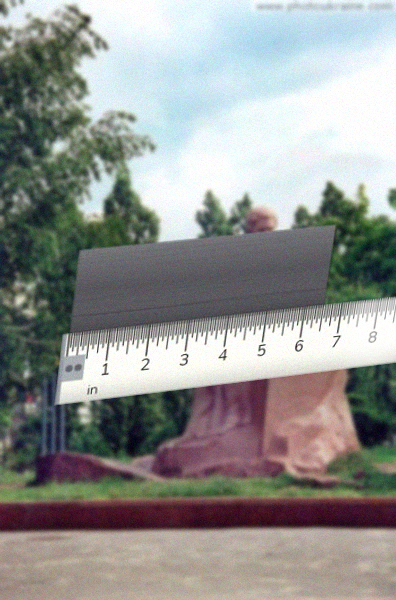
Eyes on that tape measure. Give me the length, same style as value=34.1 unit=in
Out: value=6.5 unit=in
